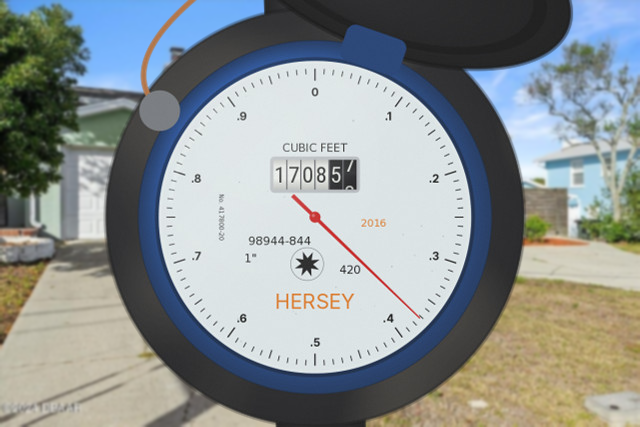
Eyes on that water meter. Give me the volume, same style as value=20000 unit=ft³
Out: value=170857.37 unit=ft³
